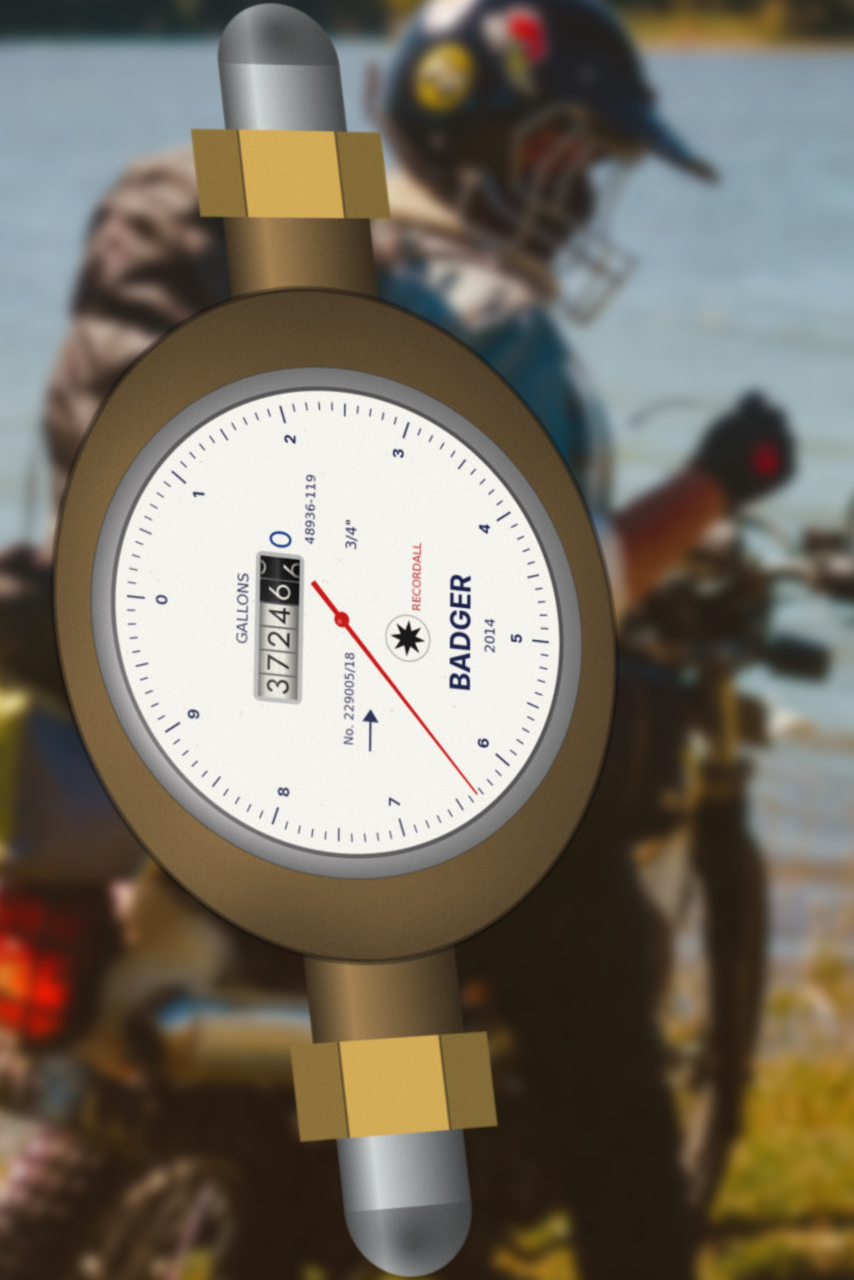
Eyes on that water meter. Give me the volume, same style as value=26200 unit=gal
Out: value=3724656.3 unit=gal
